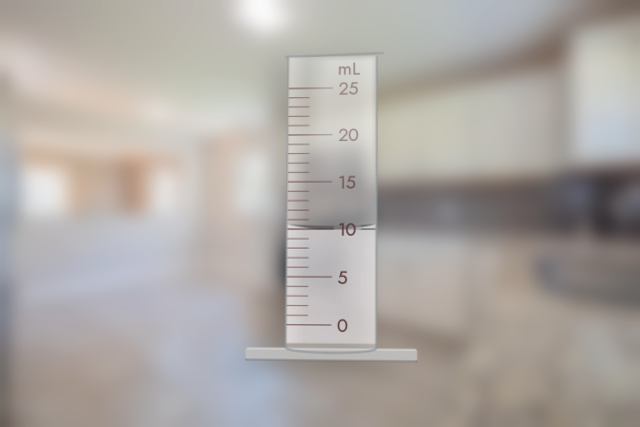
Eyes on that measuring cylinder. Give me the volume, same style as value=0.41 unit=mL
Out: value=10 unit=mL
